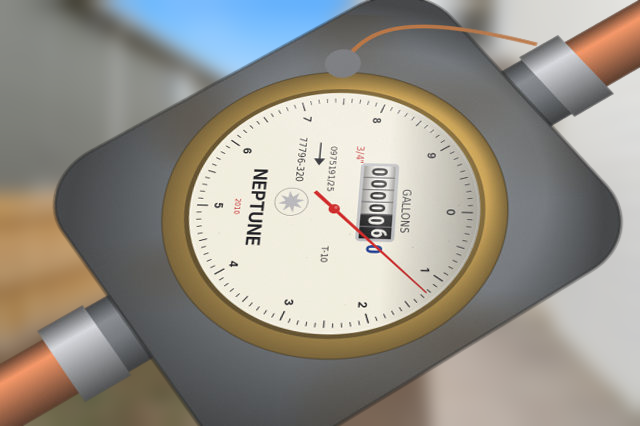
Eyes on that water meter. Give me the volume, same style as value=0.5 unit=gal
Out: value=61.2 unit=gal
